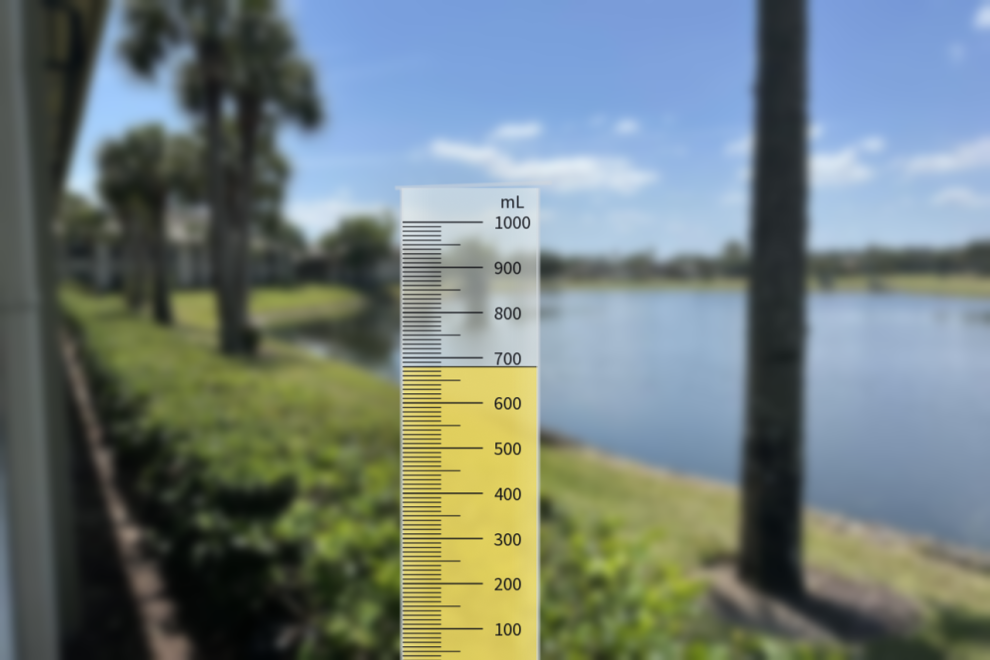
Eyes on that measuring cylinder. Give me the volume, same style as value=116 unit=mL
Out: value=680 unit=mL
